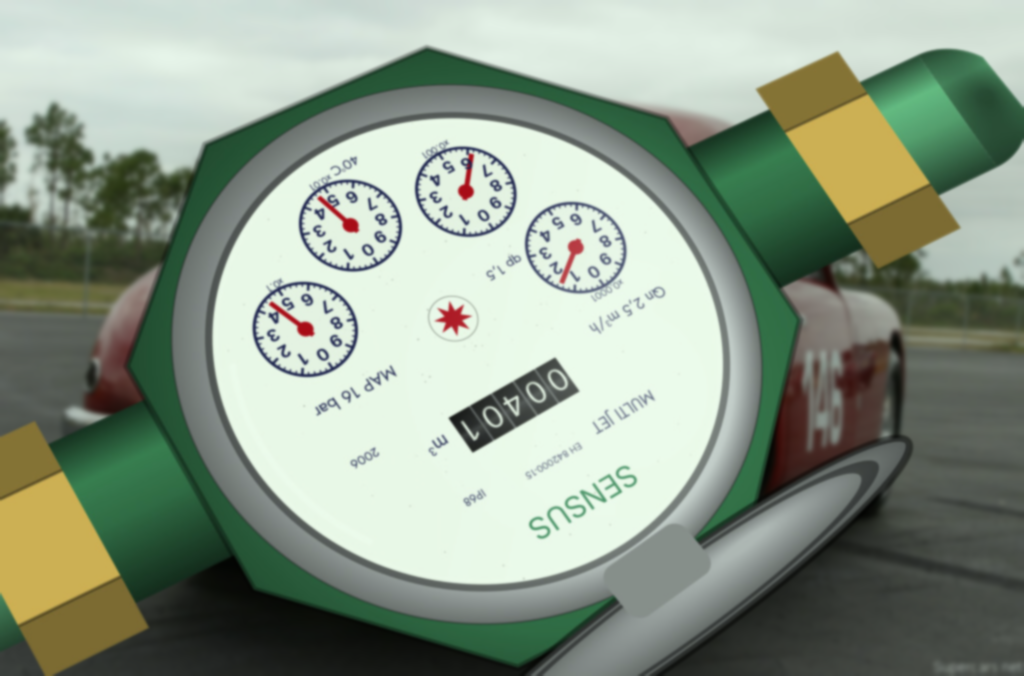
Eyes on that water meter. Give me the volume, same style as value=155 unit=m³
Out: value=401.4461 unit=m³
